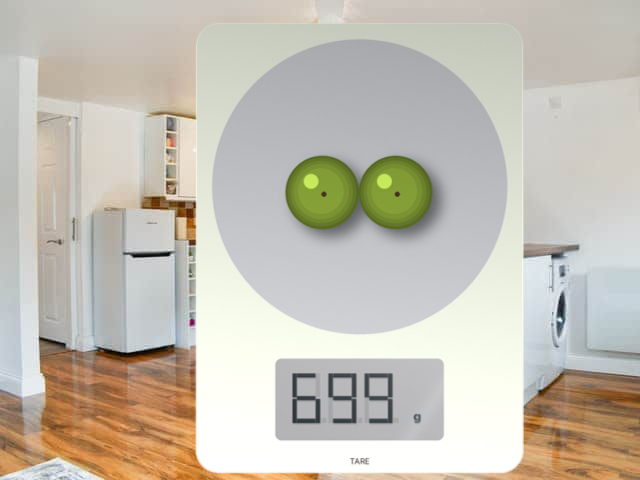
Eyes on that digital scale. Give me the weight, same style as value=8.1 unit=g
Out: value=699 unit=g
